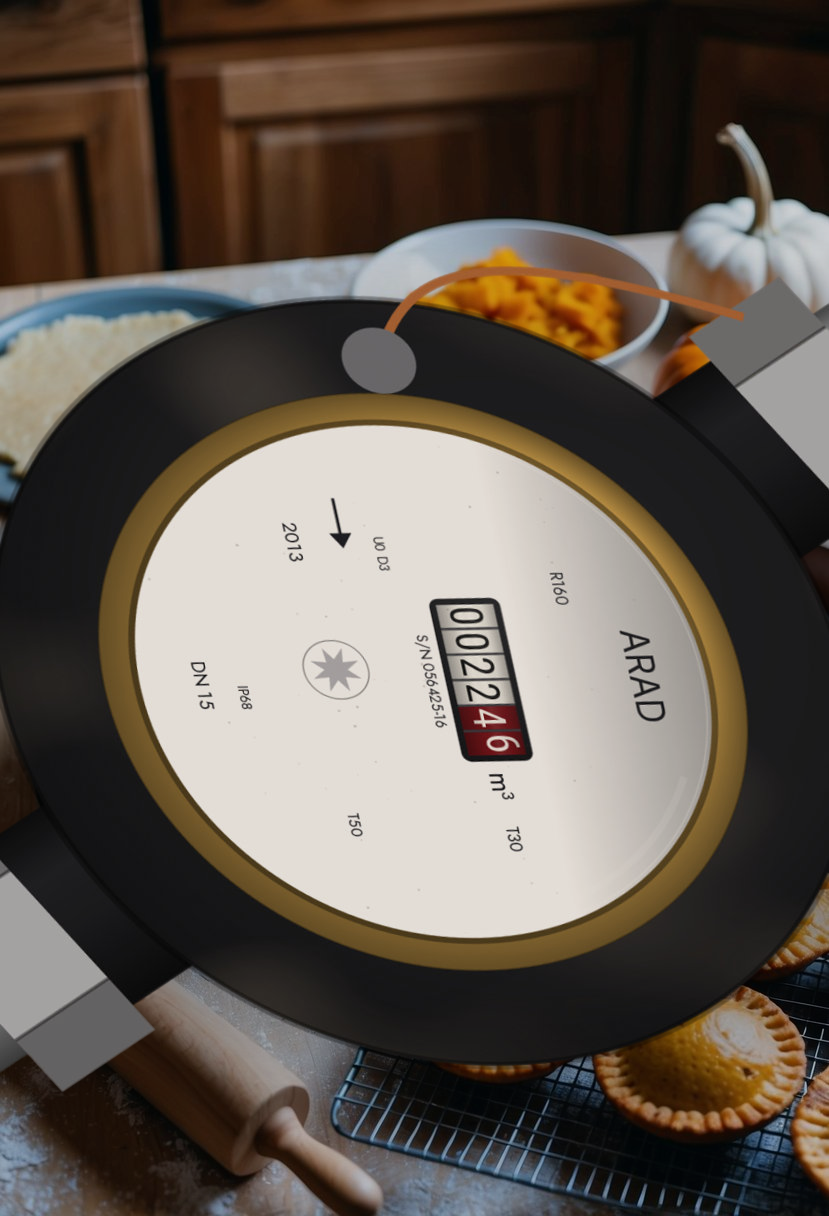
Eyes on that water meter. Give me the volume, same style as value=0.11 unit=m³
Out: value=22.46 unit=m³
